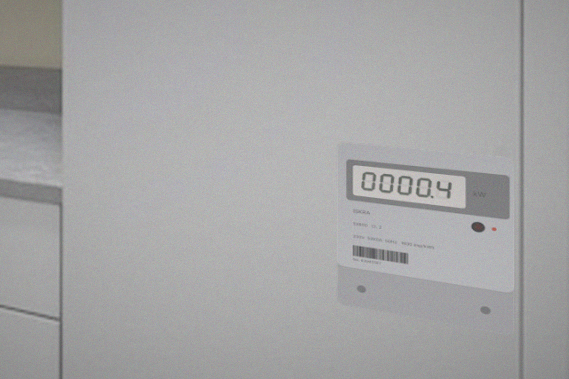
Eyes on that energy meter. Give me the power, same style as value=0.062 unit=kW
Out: value=0.4 unit=kW
